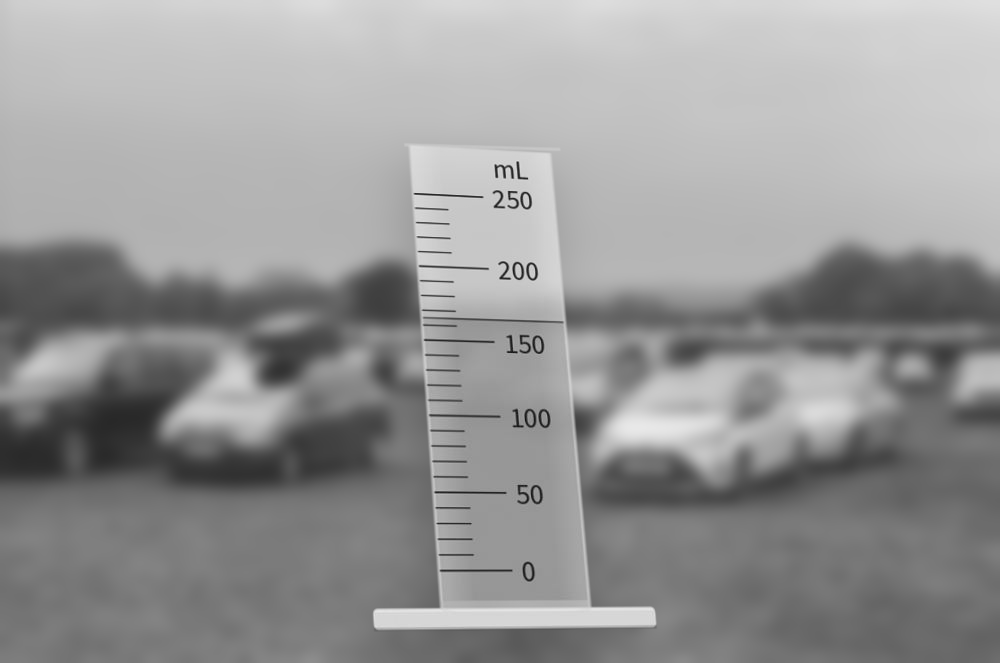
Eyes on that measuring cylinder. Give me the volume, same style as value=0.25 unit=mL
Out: value=165 unit=mL
